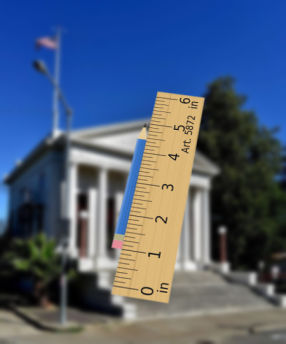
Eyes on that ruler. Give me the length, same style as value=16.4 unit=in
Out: value=4 unit=in
